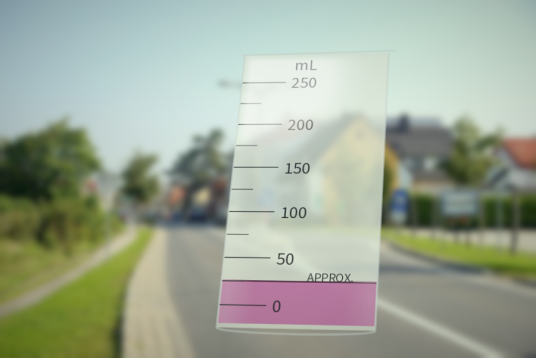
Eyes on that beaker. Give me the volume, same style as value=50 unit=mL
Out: value=25 unit=mL
